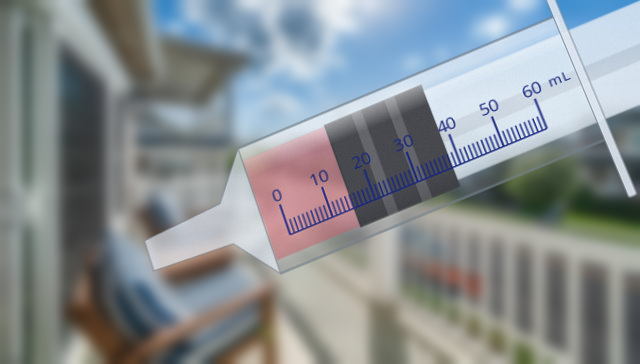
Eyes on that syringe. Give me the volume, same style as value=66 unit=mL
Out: value=15 unit=mL
